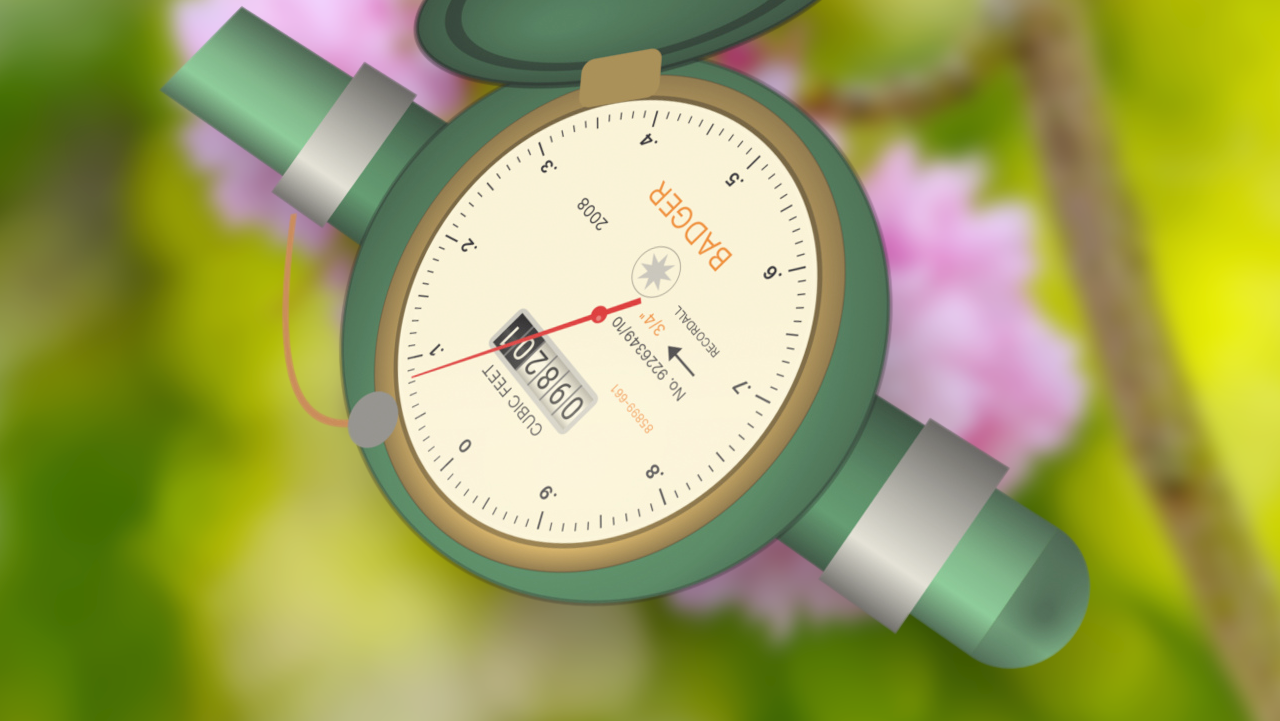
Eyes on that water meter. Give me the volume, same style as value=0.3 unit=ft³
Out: value=98201.08 unit=ft³
